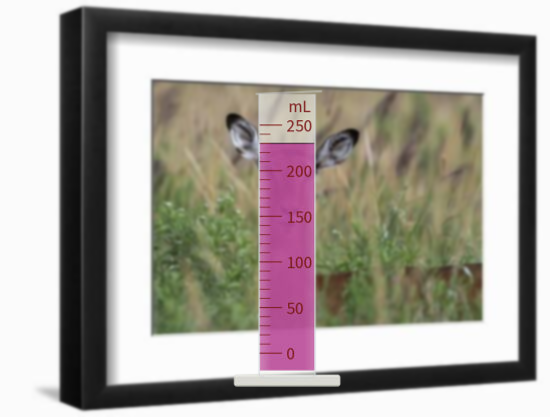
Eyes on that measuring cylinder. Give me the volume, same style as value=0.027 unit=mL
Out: value=230 unit=mL
